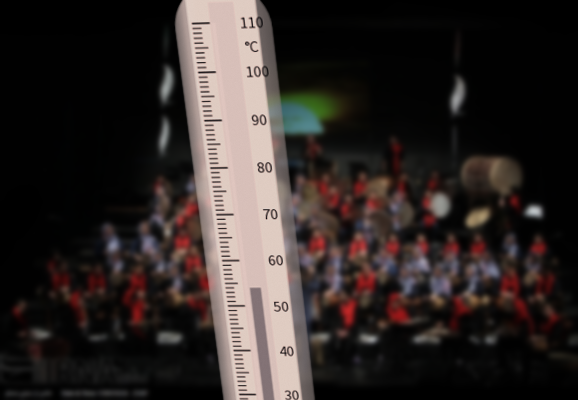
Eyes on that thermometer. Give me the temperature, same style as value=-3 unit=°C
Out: value=54 unit=°C
